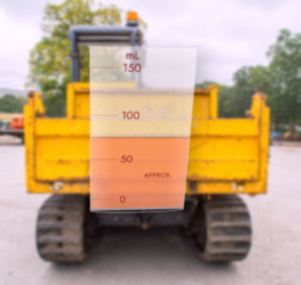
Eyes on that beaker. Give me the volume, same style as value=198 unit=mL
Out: value=75 unit=mL
